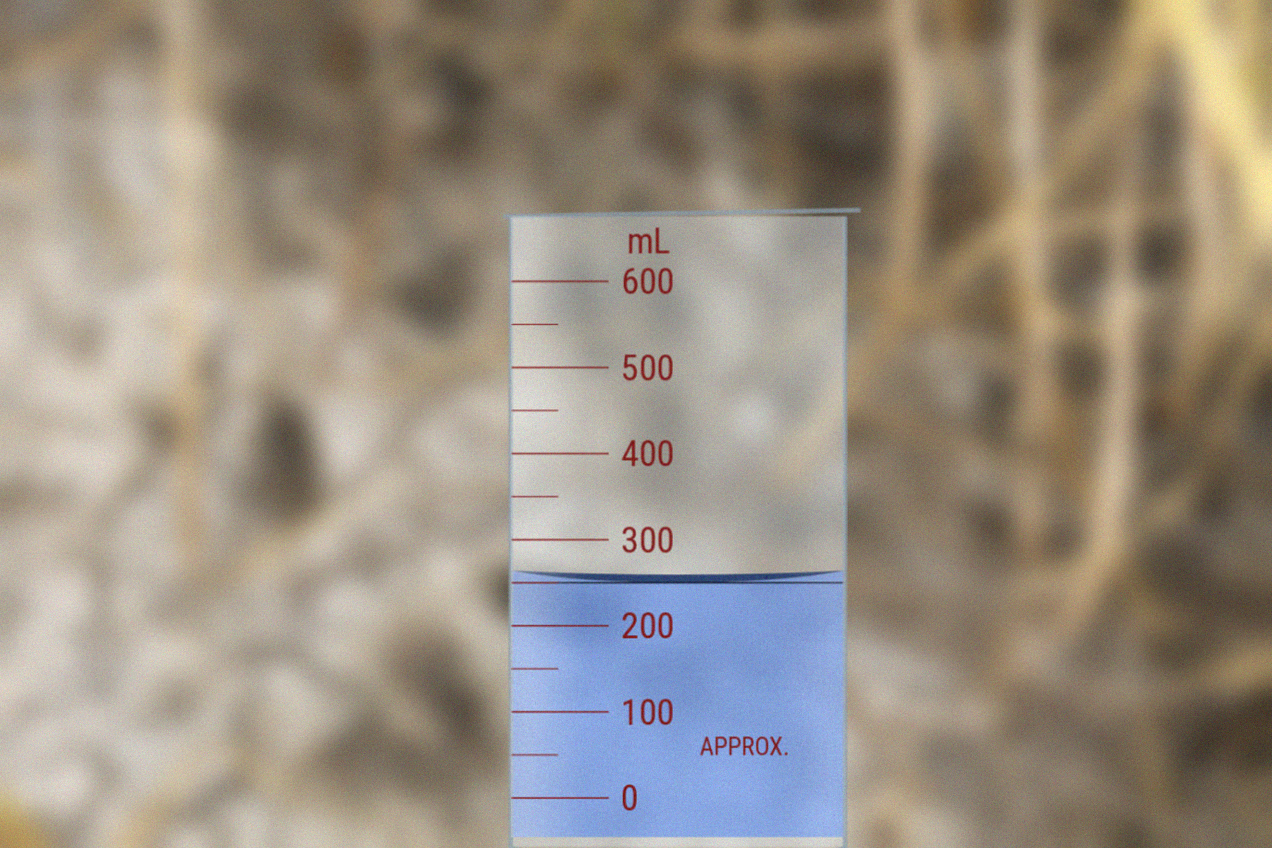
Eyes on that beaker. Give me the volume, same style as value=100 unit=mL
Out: value=250 unit=mL
